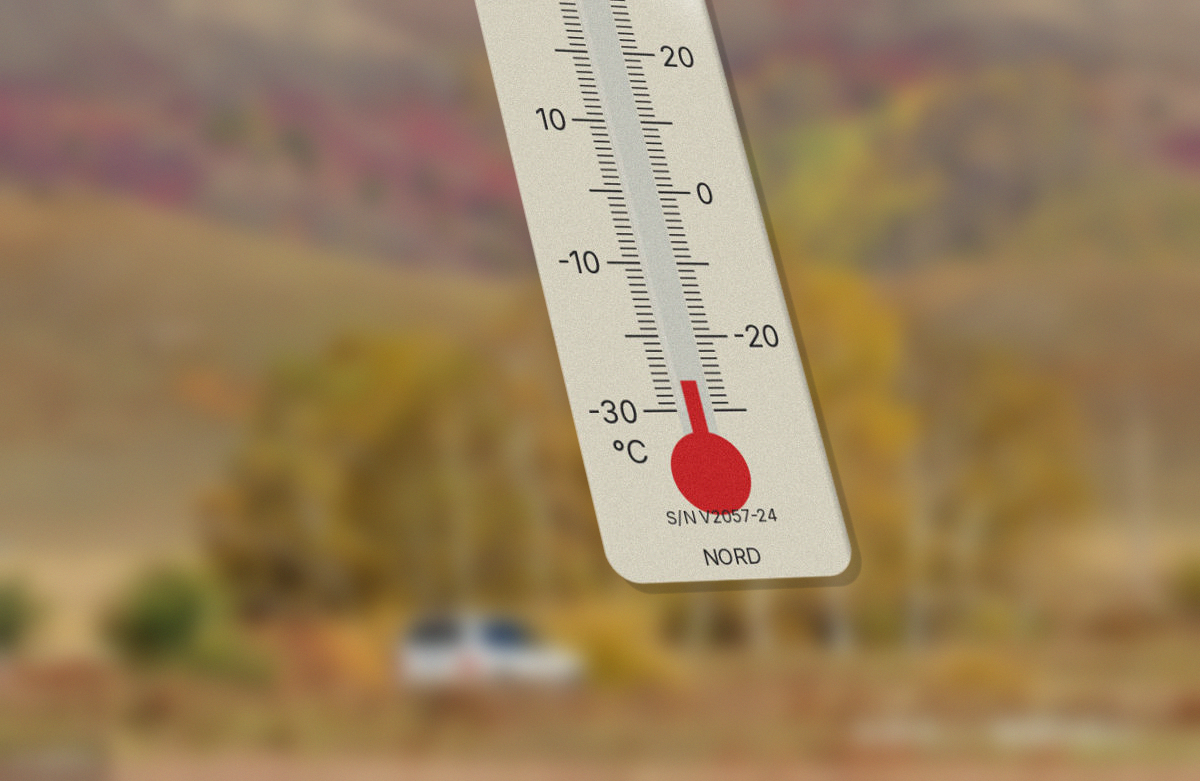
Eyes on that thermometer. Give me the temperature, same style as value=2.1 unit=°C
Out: value=-26 unit=°C
